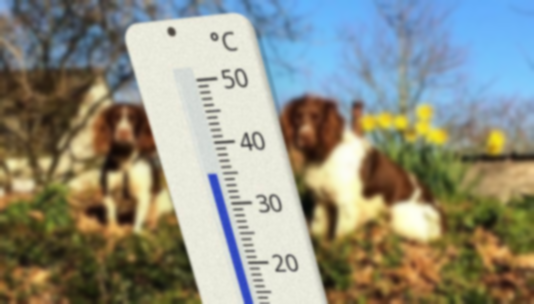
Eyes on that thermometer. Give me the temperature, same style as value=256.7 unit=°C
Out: value=35 unit=°C
